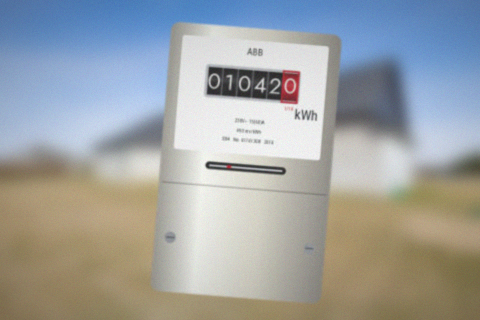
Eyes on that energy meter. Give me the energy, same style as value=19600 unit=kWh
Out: value=1042.0 unit=kWh
